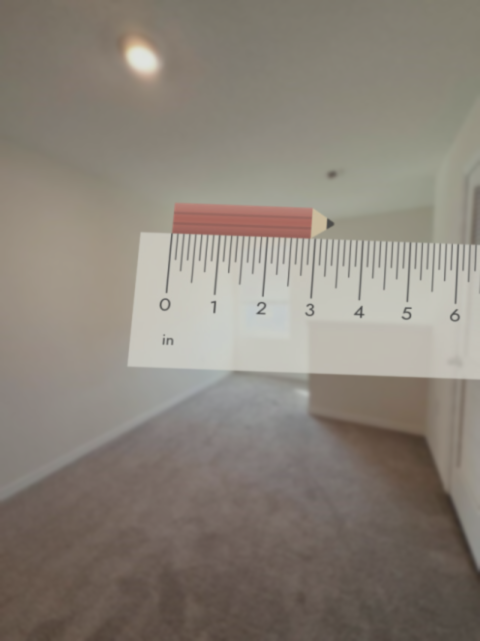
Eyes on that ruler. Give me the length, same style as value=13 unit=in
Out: value=3.375 unit=in
